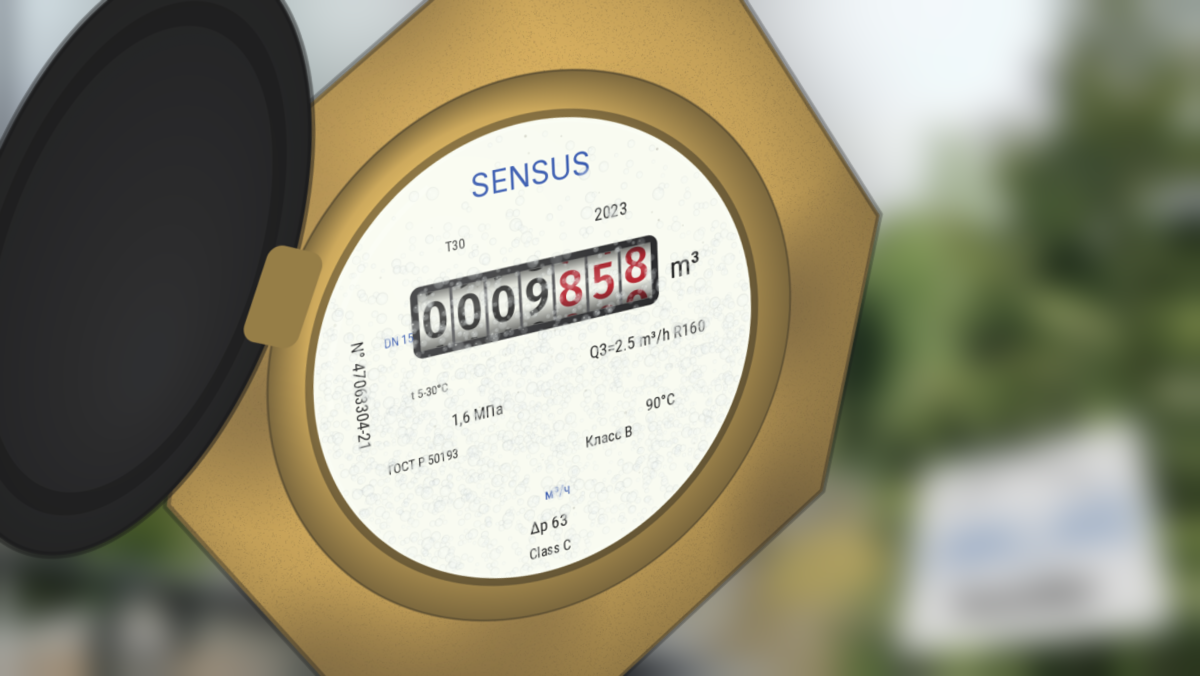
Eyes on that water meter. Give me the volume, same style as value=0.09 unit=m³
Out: value=9.858 unit=m³
